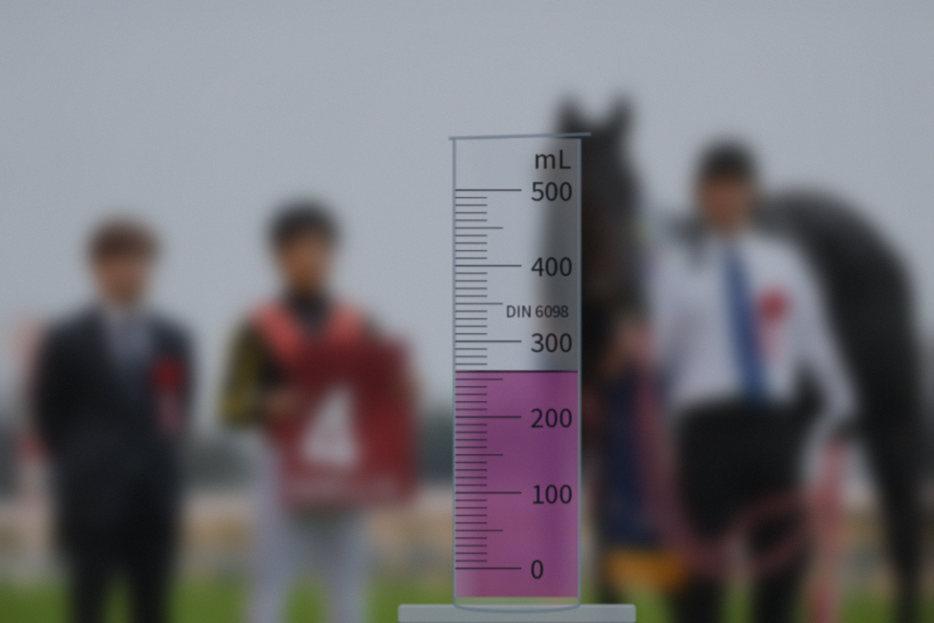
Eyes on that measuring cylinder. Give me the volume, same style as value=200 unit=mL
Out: value=260 unit=mL
